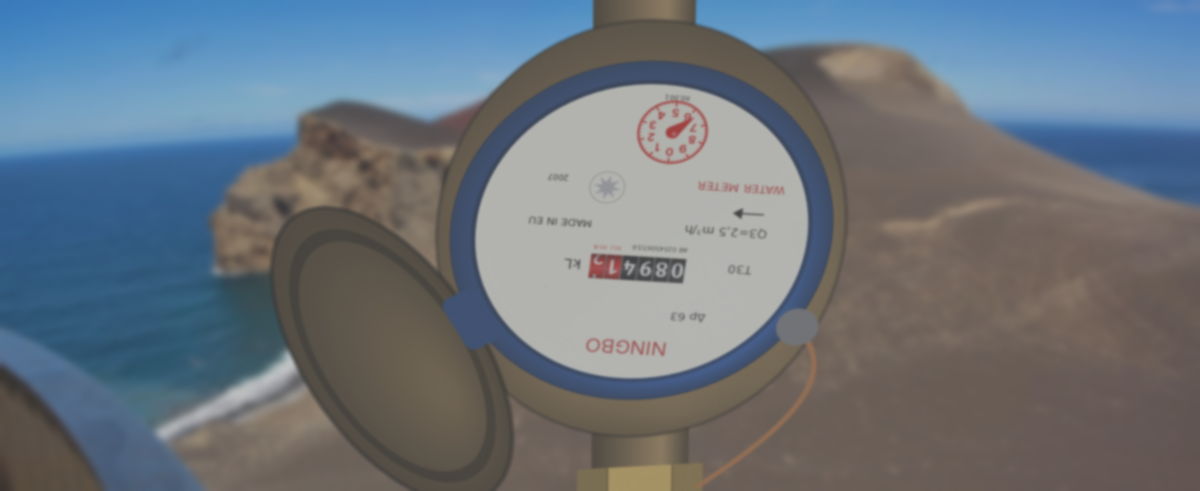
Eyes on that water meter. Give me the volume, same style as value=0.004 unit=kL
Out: value=894.116 unit=kL
